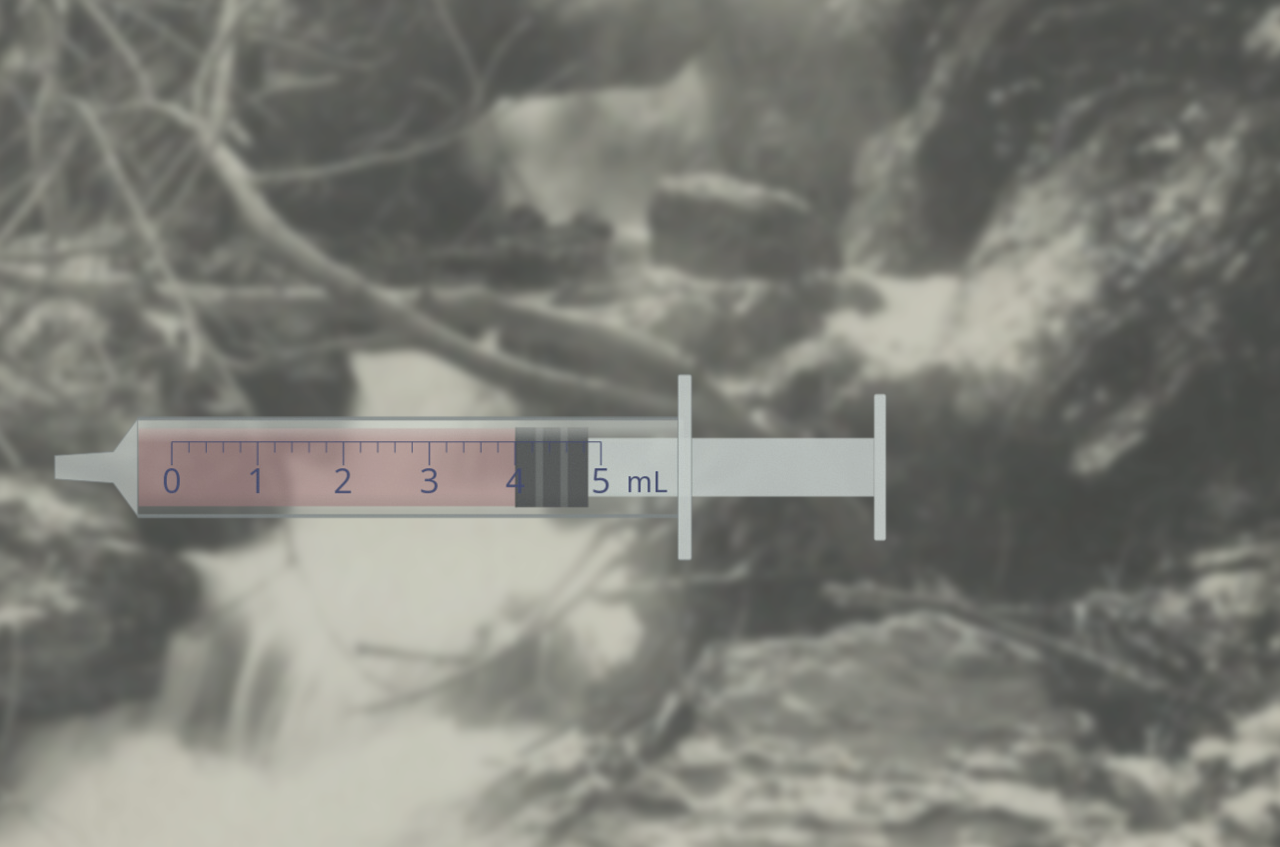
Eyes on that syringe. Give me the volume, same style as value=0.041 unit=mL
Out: value=4 unit=mL
